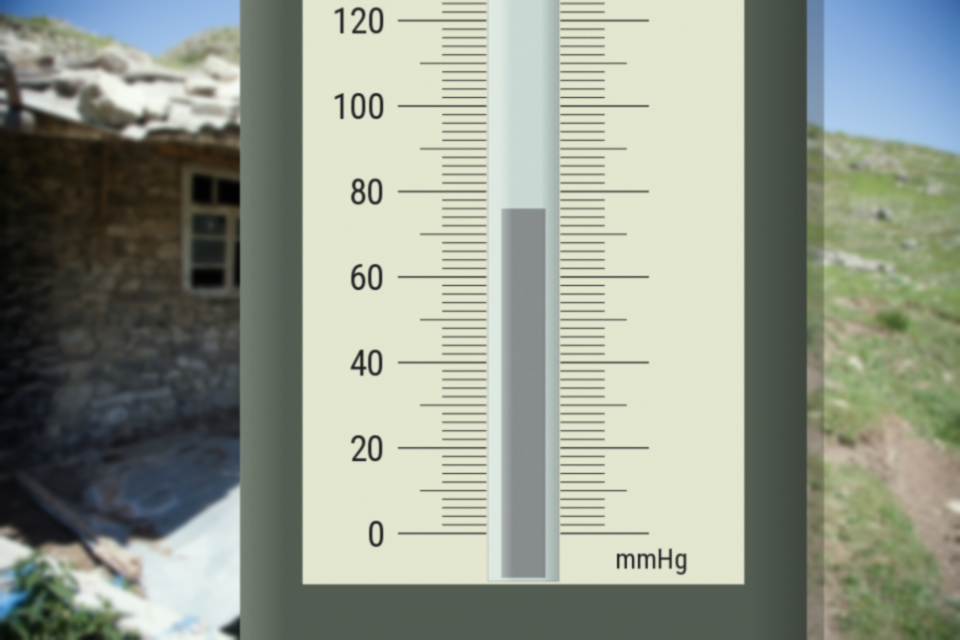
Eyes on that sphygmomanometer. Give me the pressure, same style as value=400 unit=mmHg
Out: value=76 unit=mmHg
